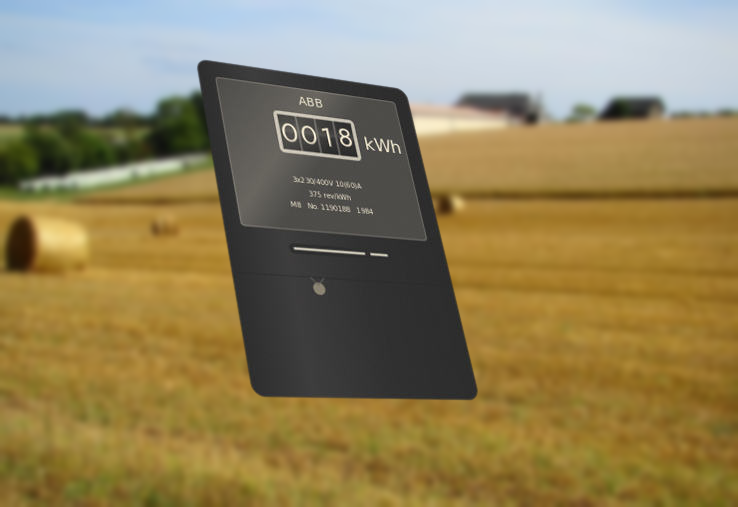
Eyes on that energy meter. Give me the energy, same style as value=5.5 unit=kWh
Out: value=18 unit=kWh
